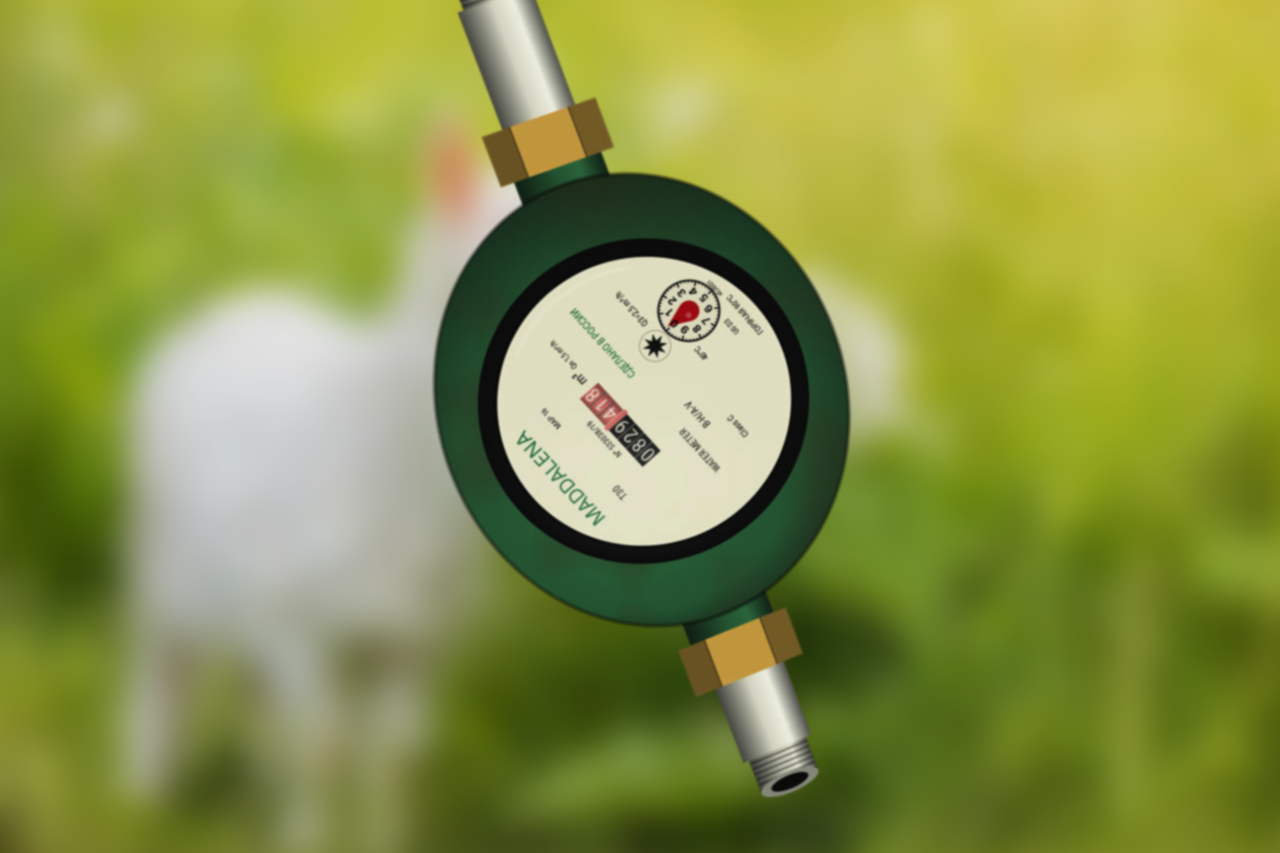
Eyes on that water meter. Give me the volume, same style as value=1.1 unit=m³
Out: value=829.4180 unit=m³
